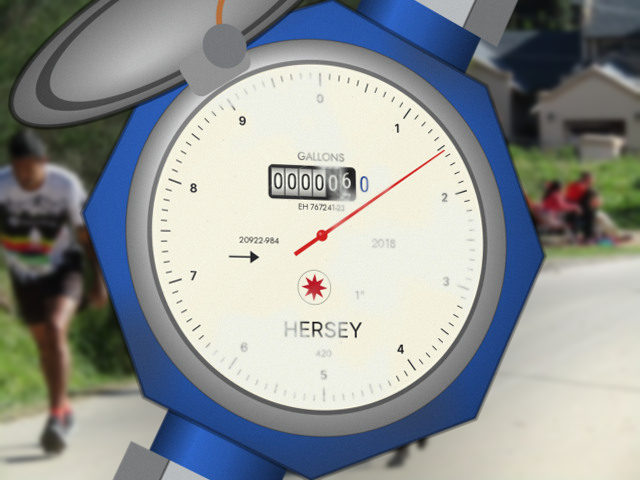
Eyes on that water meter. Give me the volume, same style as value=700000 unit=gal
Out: value=61.5 unit=gal
